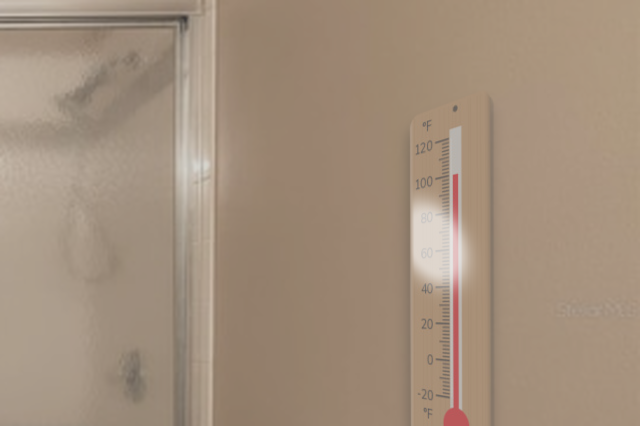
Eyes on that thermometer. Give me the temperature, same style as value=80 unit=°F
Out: value=100 unit=°F
